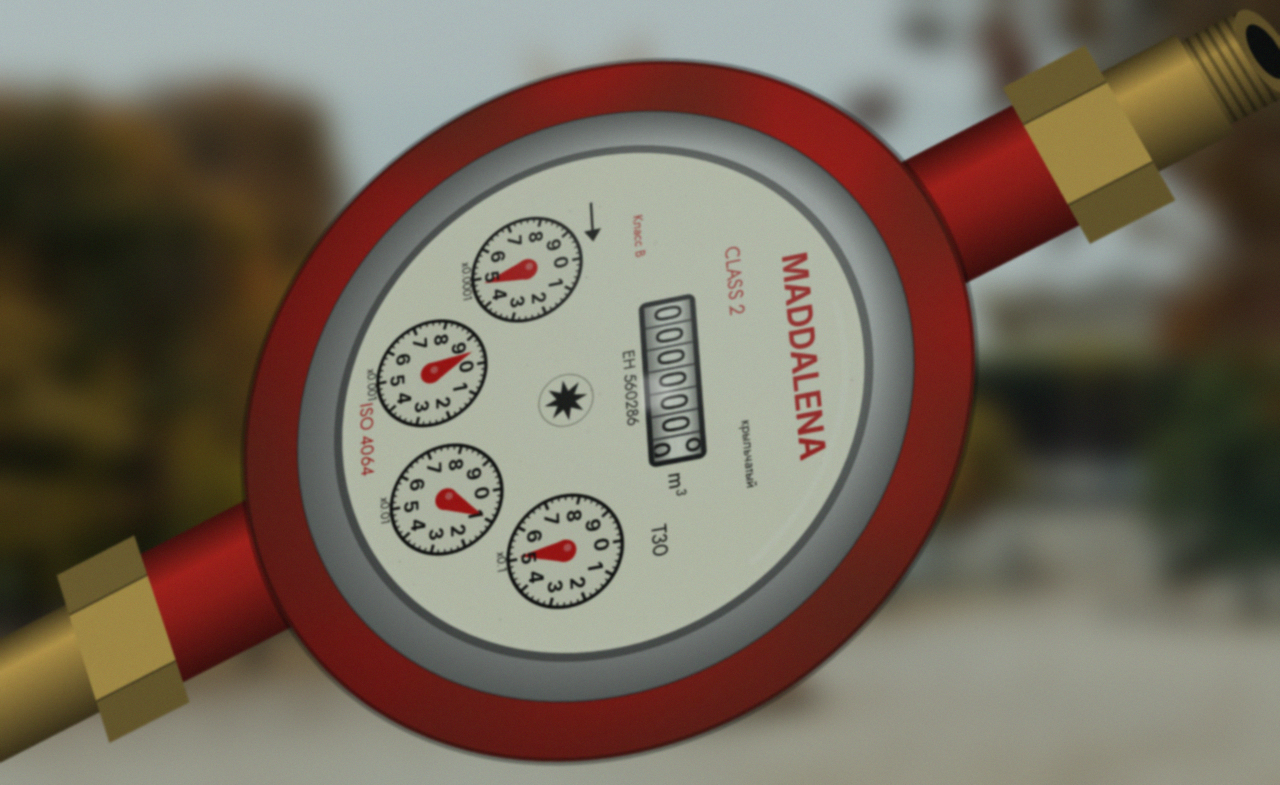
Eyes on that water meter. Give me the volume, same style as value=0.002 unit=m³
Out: value=8.5094 unit=m³
